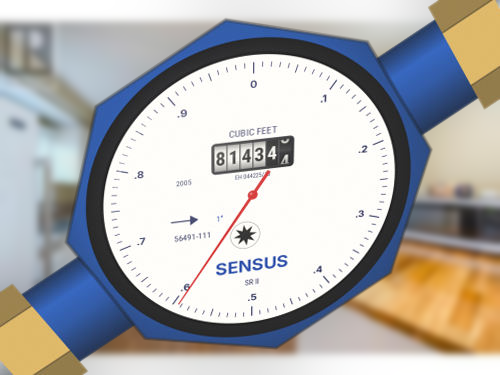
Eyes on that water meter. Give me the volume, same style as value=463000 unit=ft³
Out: value=814343.59 unit=ft³
